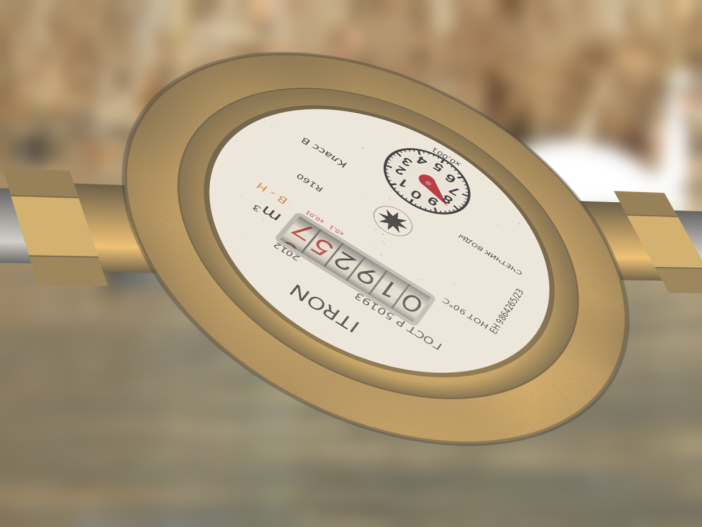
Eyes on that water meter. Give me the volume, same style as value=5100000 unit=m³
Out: value=192.568 unit=m³
